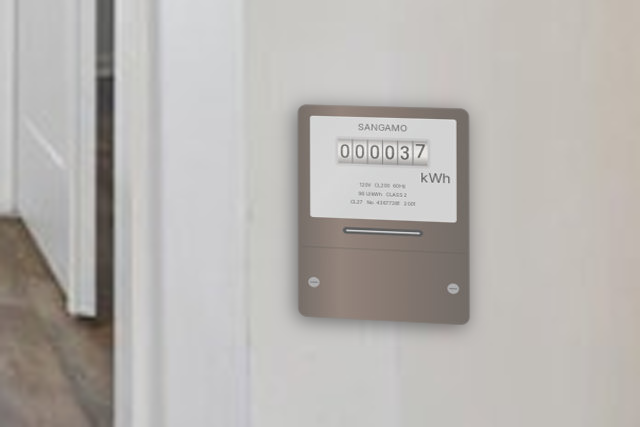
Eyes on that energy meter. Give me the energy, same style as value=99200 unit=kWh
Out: value=37 unit=kWh
